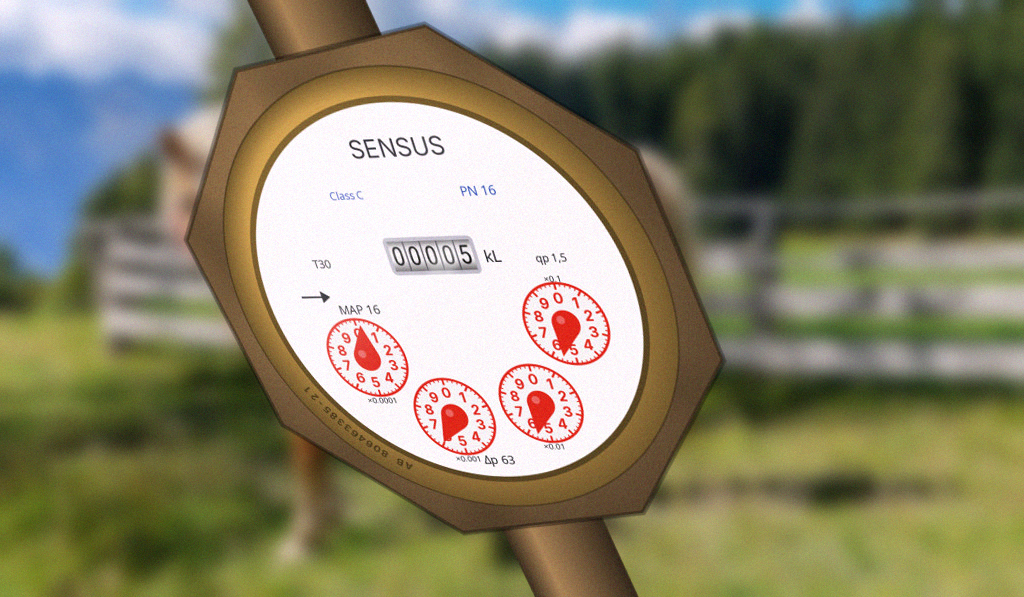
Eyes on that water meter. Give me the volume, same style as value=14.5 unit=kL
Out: value=5.5560 unit=kL
